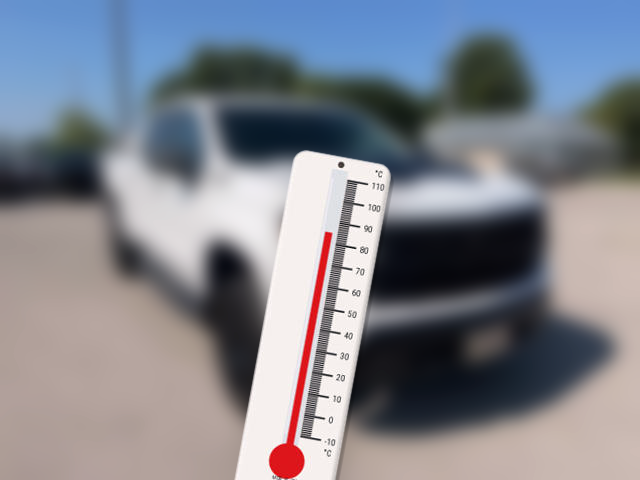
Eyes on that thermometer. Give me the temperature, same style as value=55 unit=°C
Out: value=85 unit=°C
